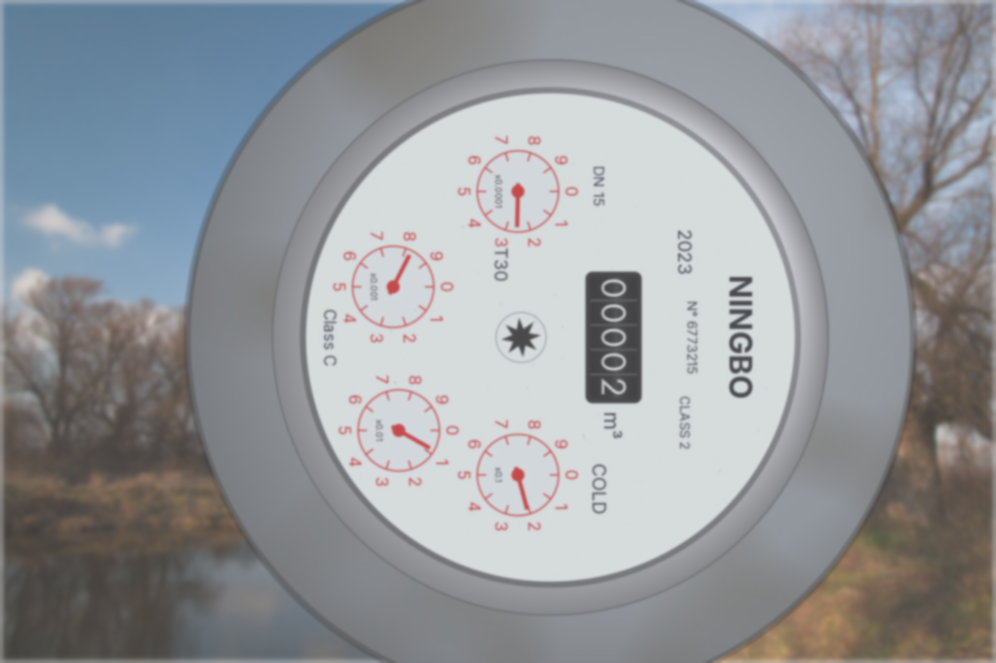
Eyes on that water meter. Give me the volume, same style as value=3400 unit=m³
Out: value=2.2082 unit=m³
